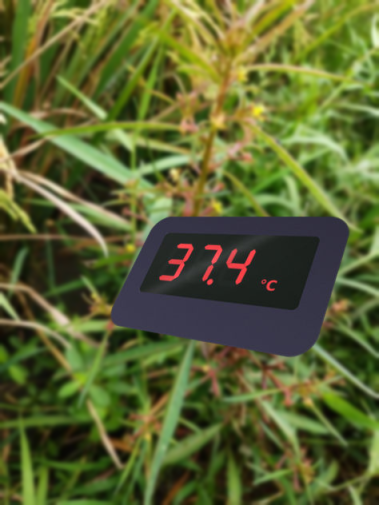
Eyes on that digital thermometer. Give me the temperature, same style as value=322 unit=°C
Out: value=37.4 unit=°C
